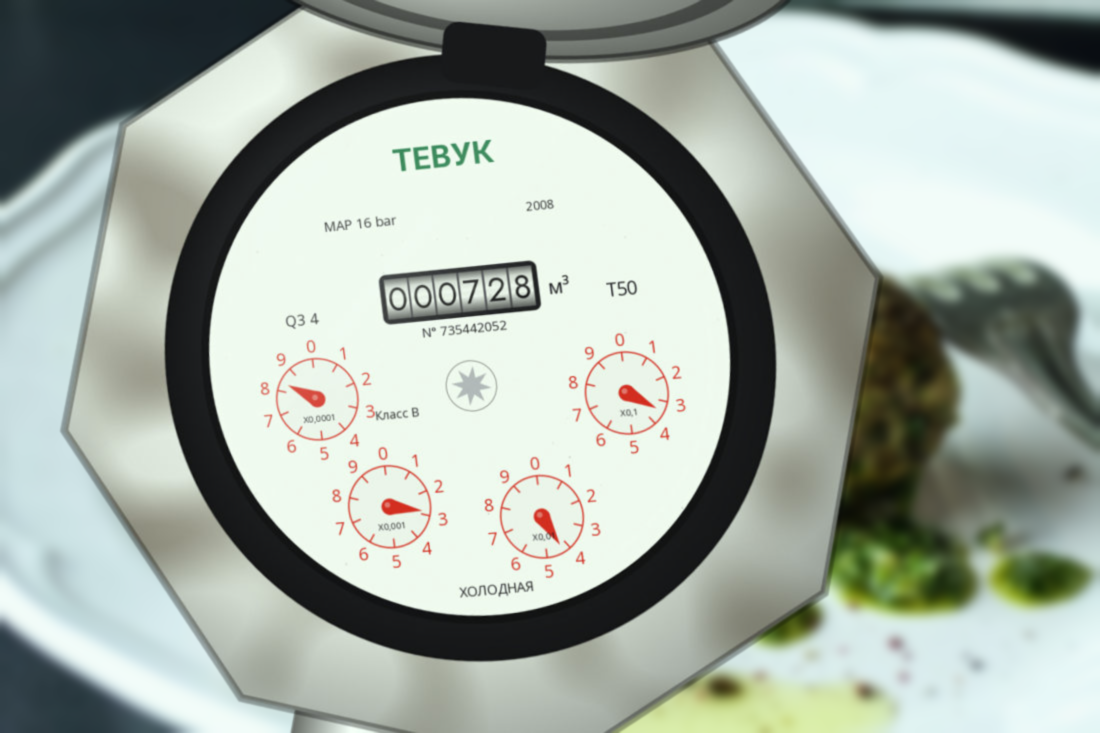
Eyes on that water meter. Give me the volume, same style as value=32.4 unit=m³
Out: value=728.3428 unit=m³
